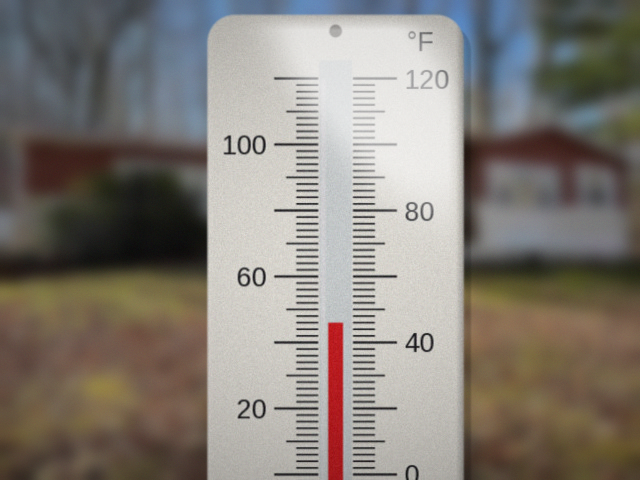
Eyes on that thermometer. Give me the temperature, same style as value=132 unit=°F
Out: value=46 unit=°F
